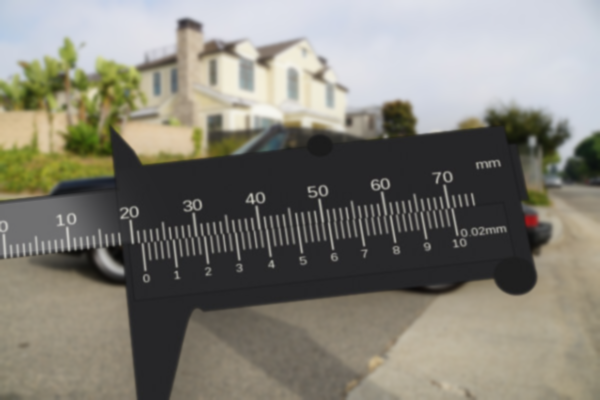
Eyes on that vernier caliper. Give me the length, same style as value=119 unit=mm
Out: value=21.5 unit=mm
